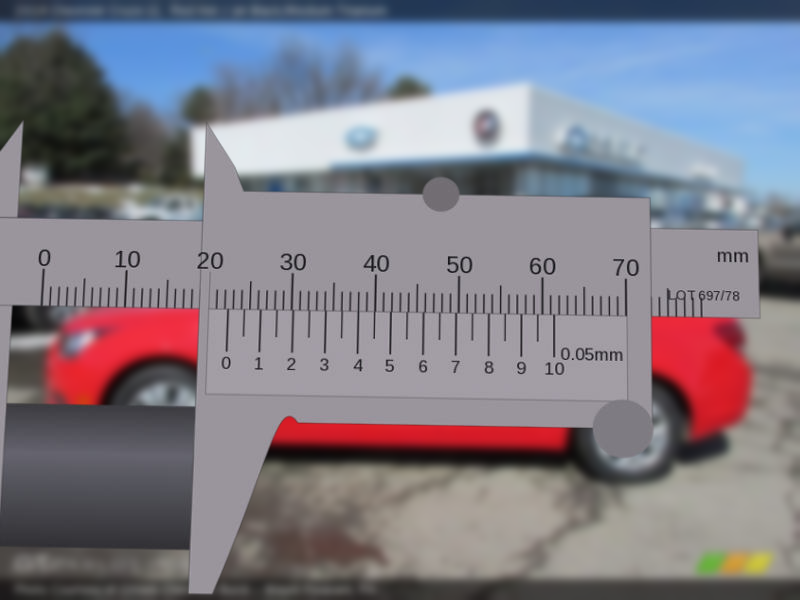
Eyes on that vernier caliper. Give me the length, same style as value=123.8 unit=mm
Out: value=22.4 unit=mm
